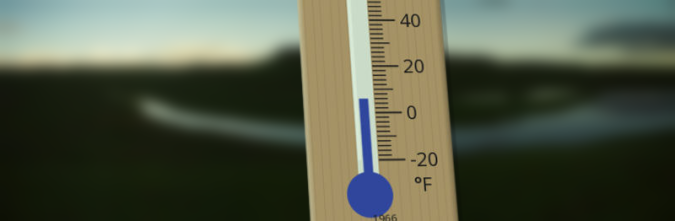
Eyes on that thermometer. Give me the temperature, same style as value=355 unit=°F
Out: value=6 unit=°F
